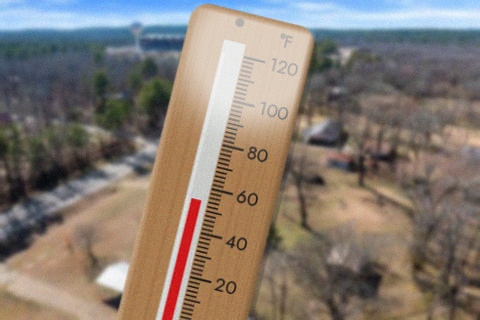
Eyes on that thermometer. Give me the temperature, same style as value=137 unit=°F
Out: value=54 unit=°F
